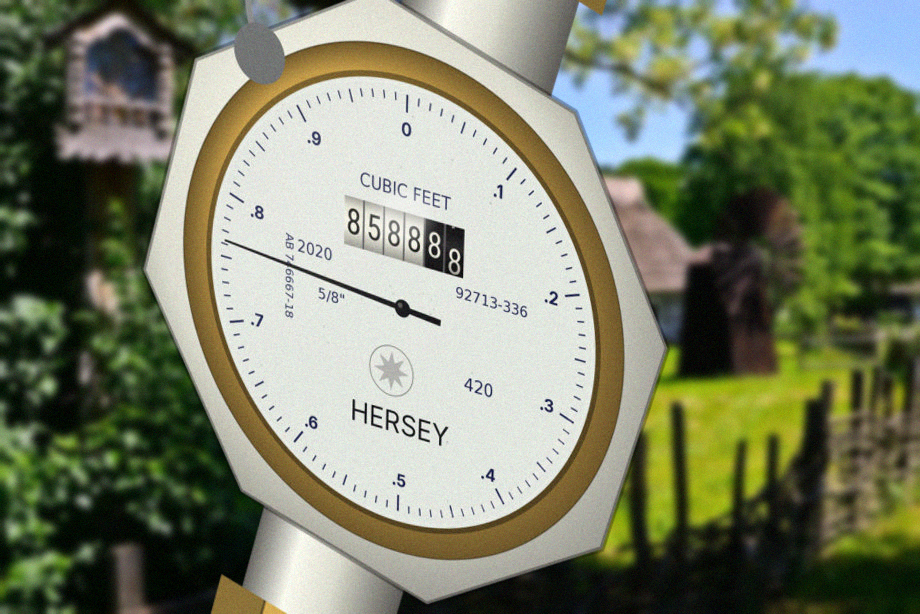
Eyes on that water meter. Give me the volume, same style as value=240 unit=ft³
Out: value=858887.76 unit=ft³
